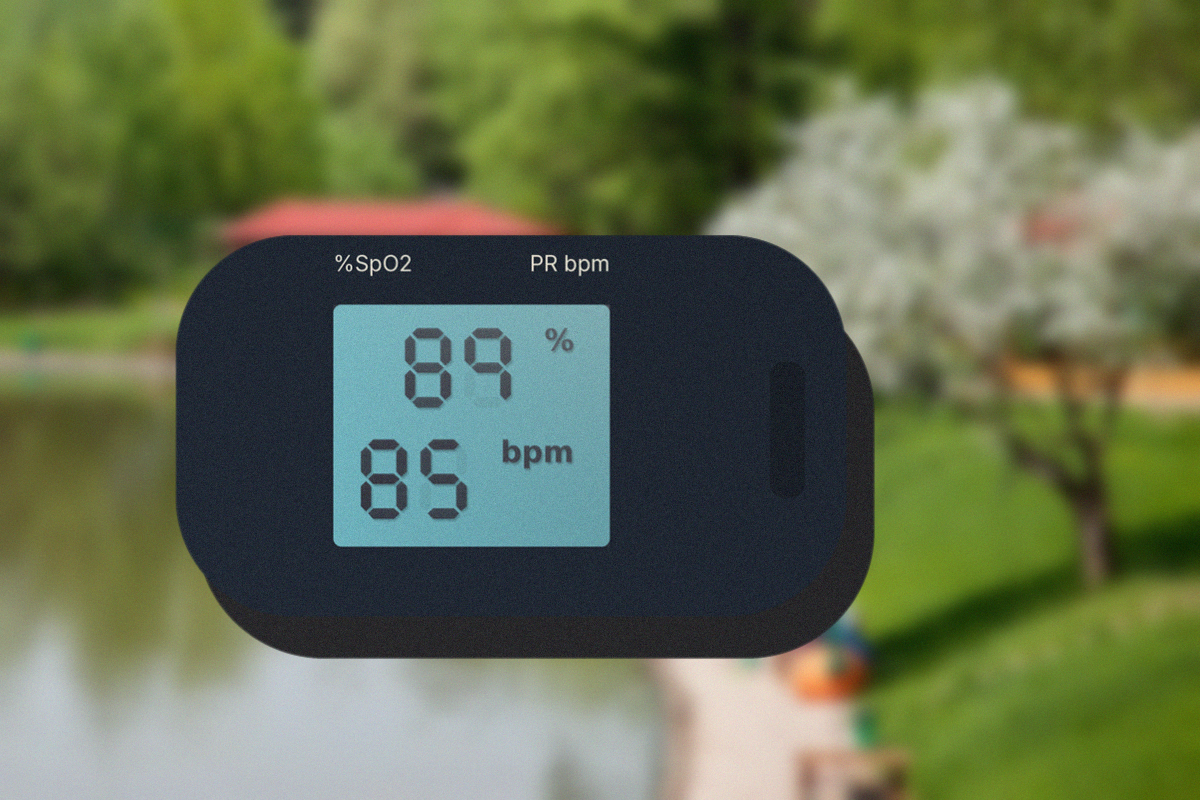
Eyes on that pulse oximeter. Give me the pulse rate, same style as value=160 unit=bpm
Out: value=85 unit=bpm
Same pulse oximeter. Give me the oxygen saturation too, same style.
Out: value=89 unit=%
